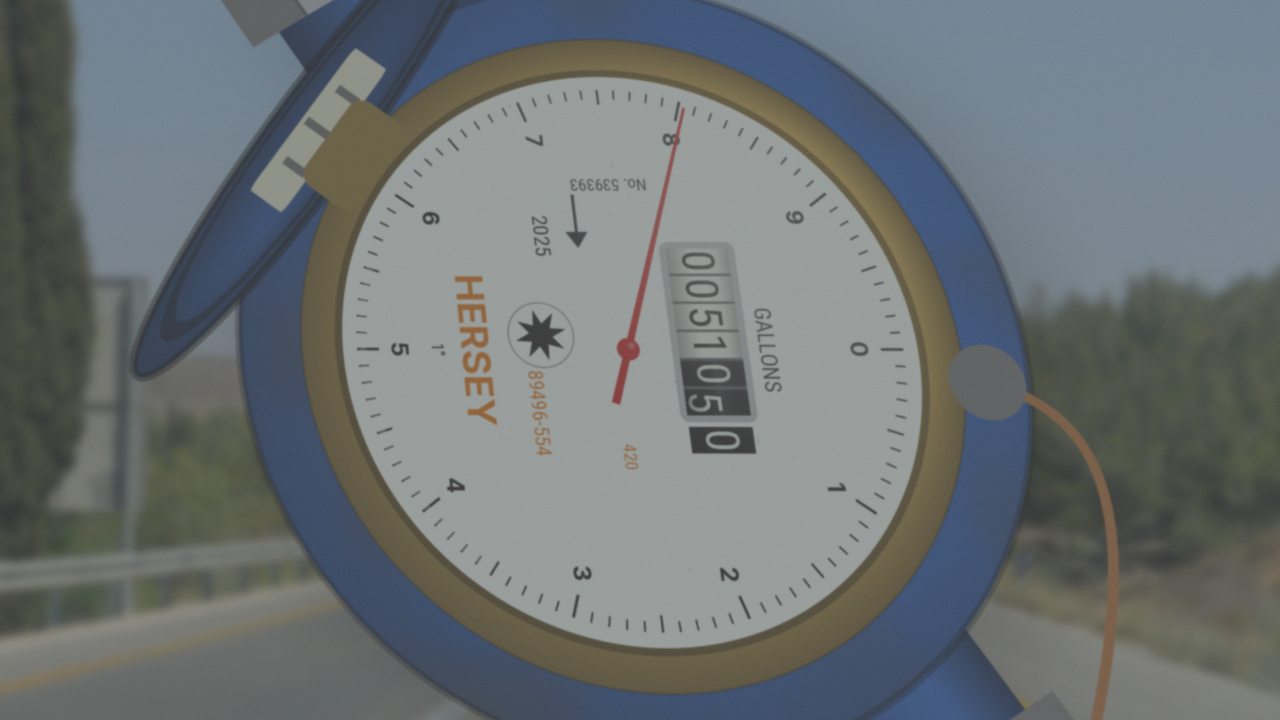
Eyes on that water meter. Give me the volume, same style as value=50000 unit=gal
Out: value=51048.0 unit=gal
